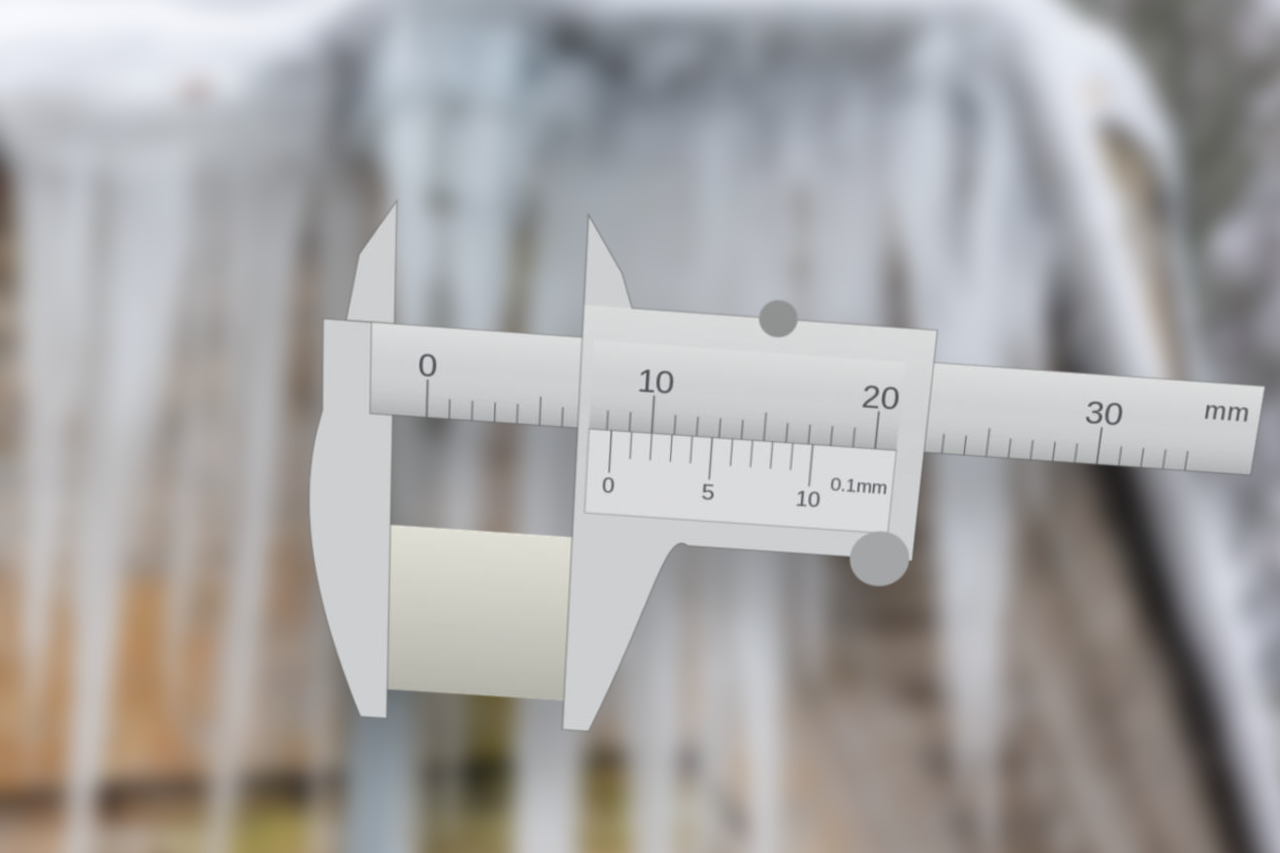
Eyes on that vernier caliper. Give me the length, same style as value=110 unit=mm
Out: value=8.2 unit=mm
